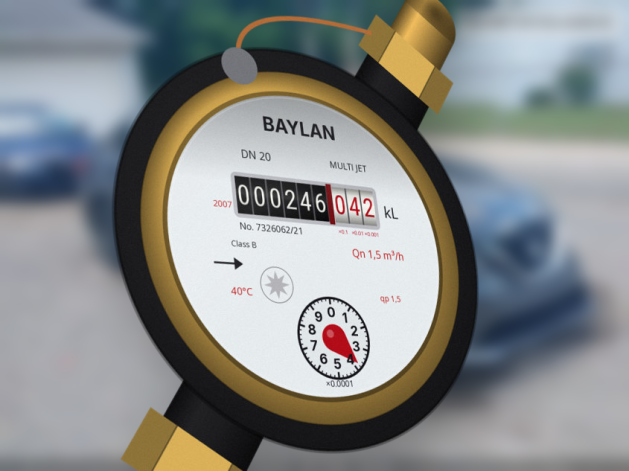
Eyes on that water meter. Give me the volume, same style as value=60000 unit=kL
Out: value=246.0423 unit=kL
